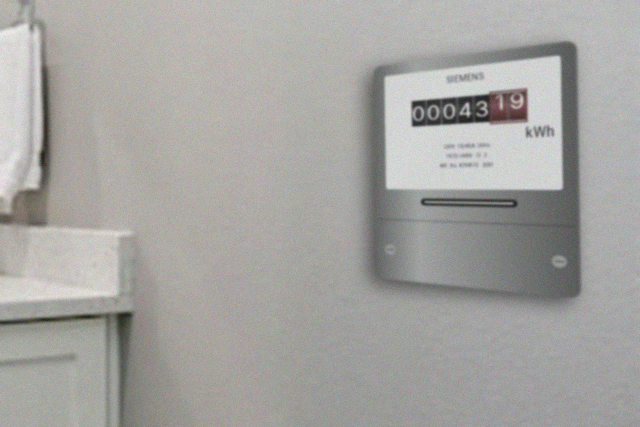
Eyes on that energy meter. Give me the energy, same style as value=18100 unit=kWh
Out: value=43.19 unit=kWh
